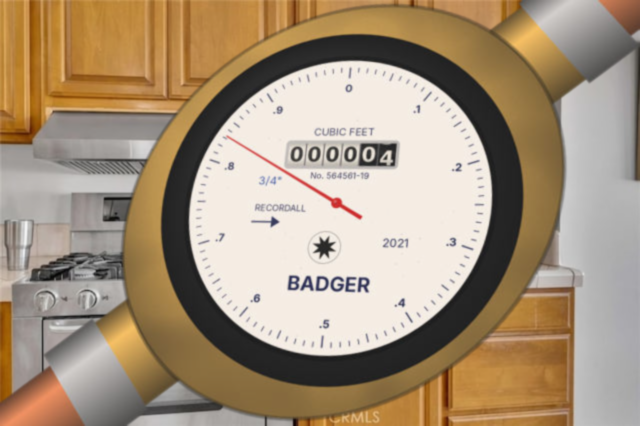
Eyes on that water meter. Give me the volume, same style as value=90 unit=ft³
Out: value=3.83 unit=ft³
